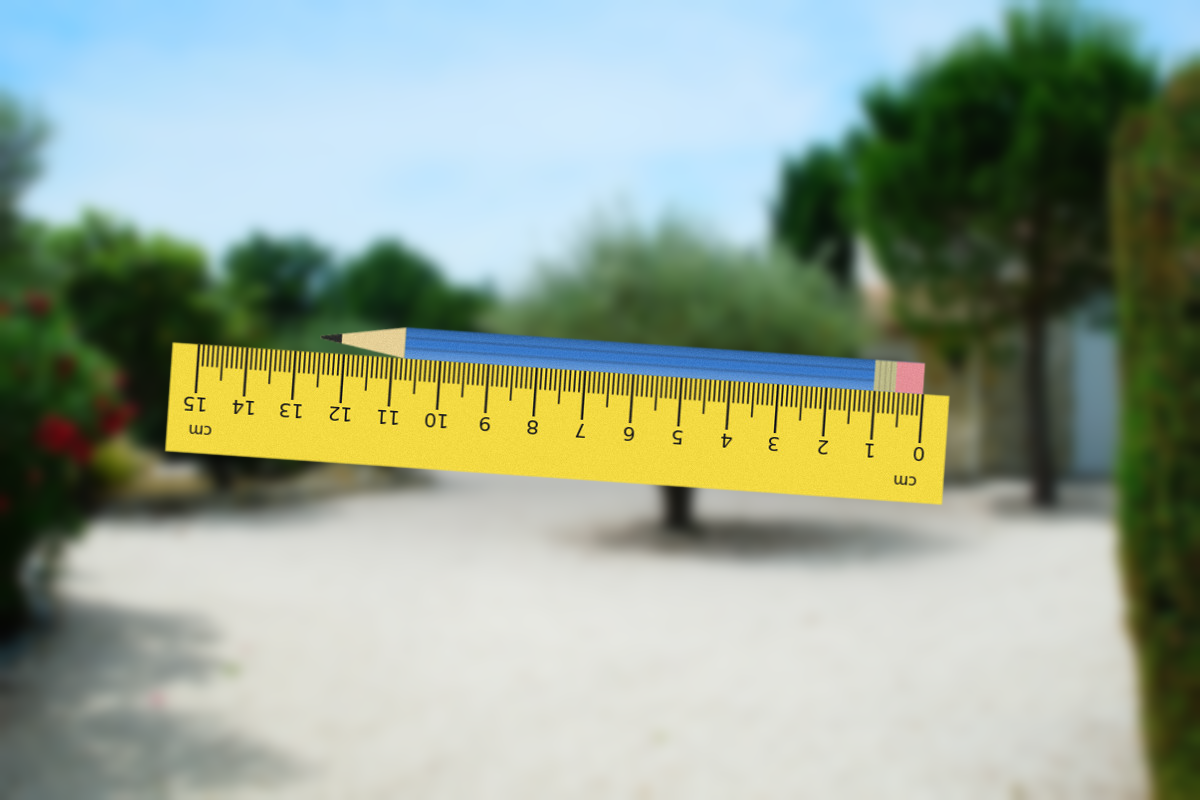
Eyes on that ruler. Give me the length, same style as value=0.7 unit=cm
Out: value=12.5 unit=cm
